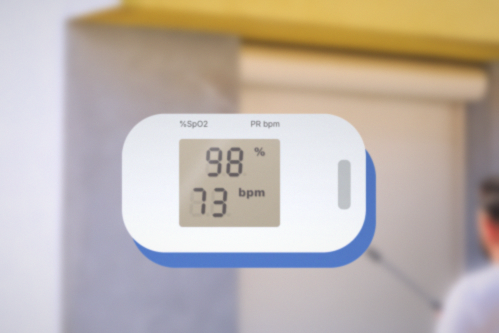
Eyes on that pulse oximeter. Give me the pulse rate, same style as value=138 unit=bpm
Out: value=73 unit=bpm
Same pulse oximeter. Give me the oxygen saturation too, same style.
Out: value=98 unit=%
